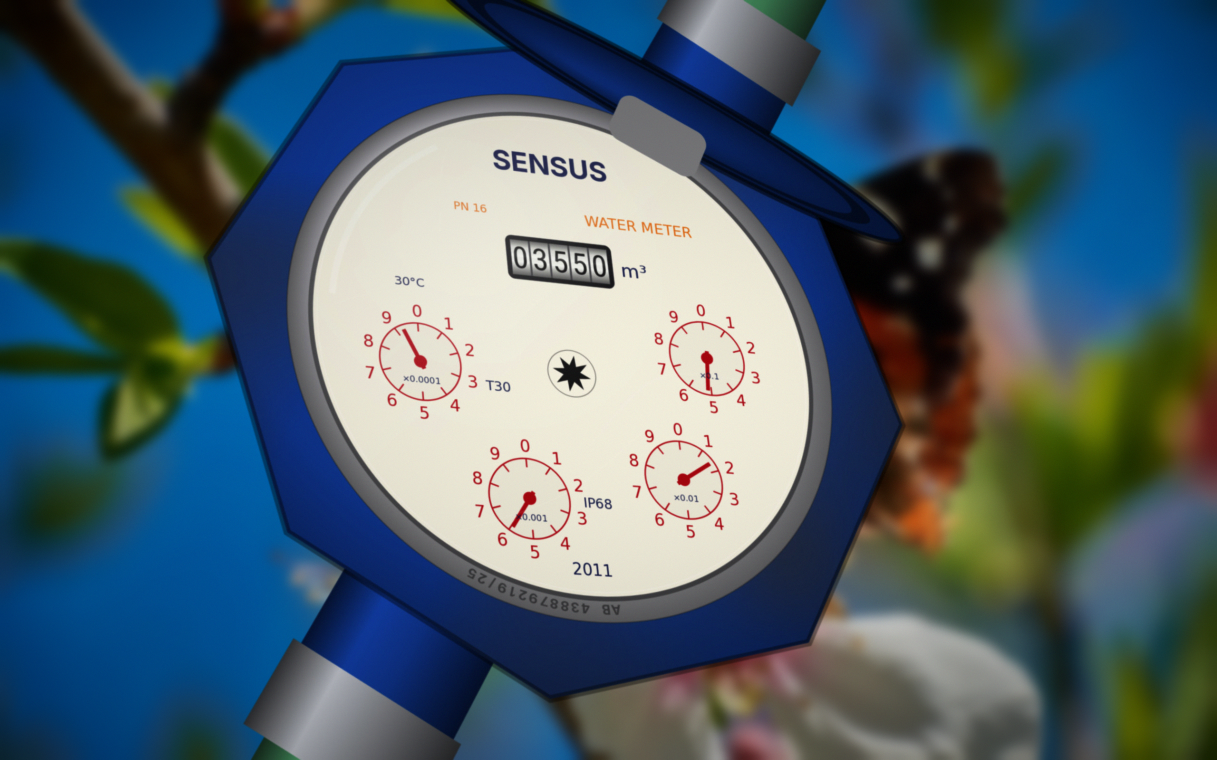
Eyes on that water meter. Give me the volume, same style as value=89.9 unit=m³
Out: value=3550.5159 unit=m³
